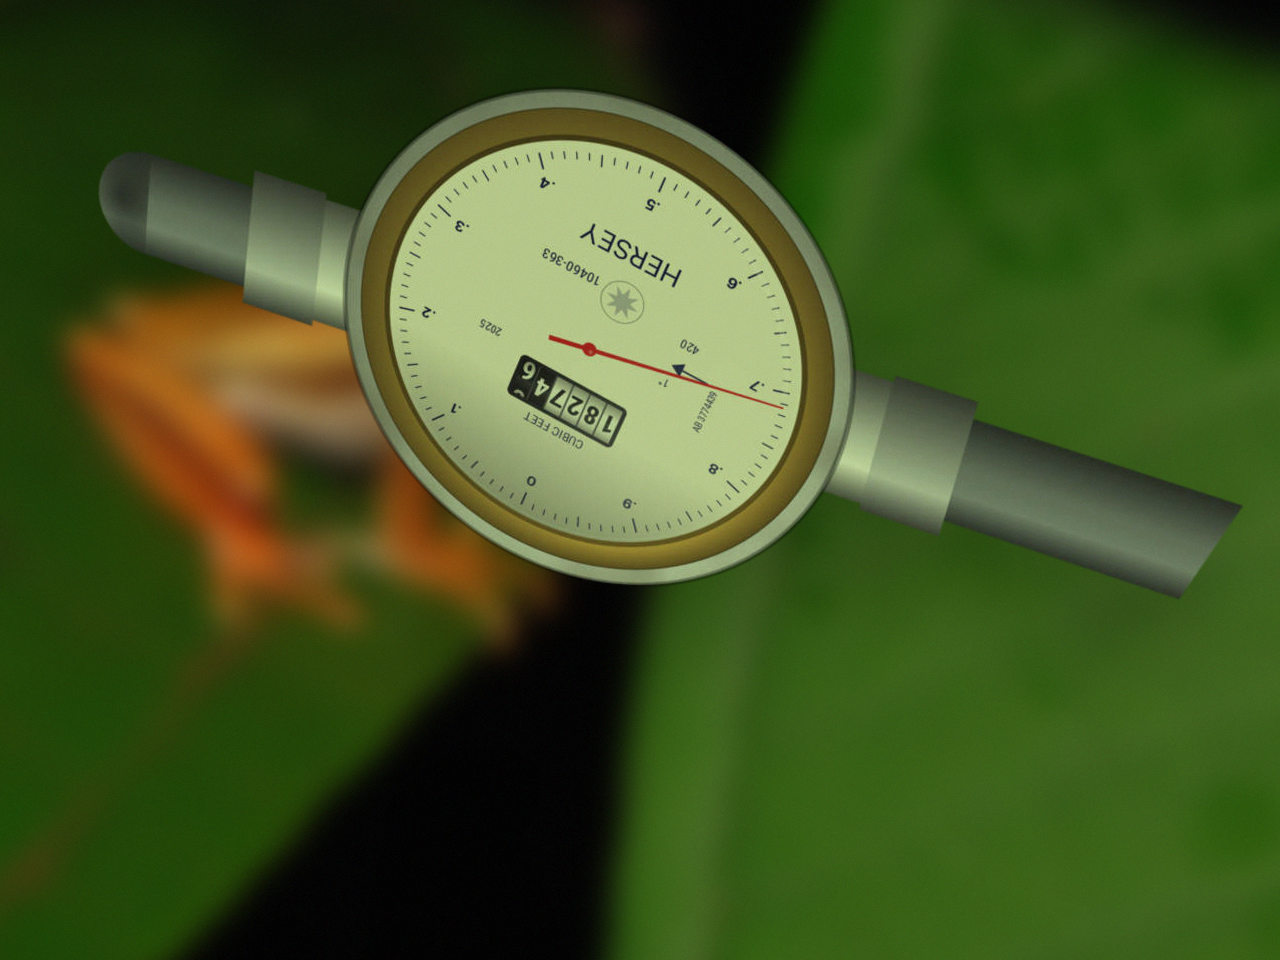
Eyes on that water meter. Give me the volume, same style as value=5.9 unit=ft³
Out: value=182745.71 unit=ft³
